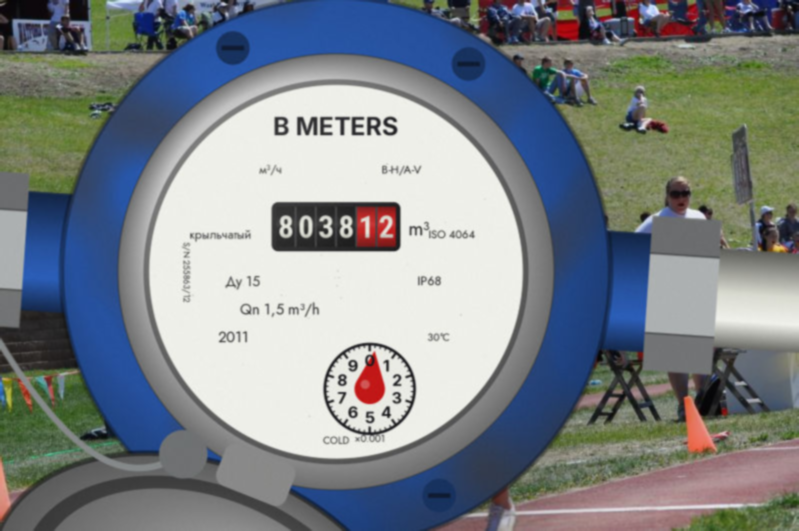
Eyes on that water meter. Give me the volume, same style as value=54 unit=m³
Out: value=8038.120 unit=m³
